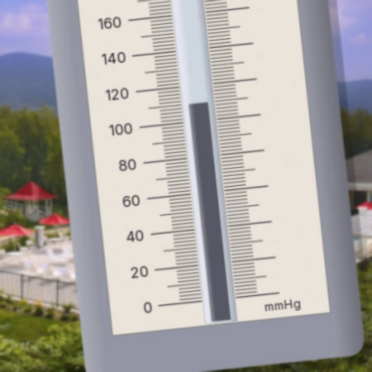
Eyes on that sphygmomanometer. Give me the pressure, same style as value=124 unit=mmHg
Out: value=110 unit=mmHg
